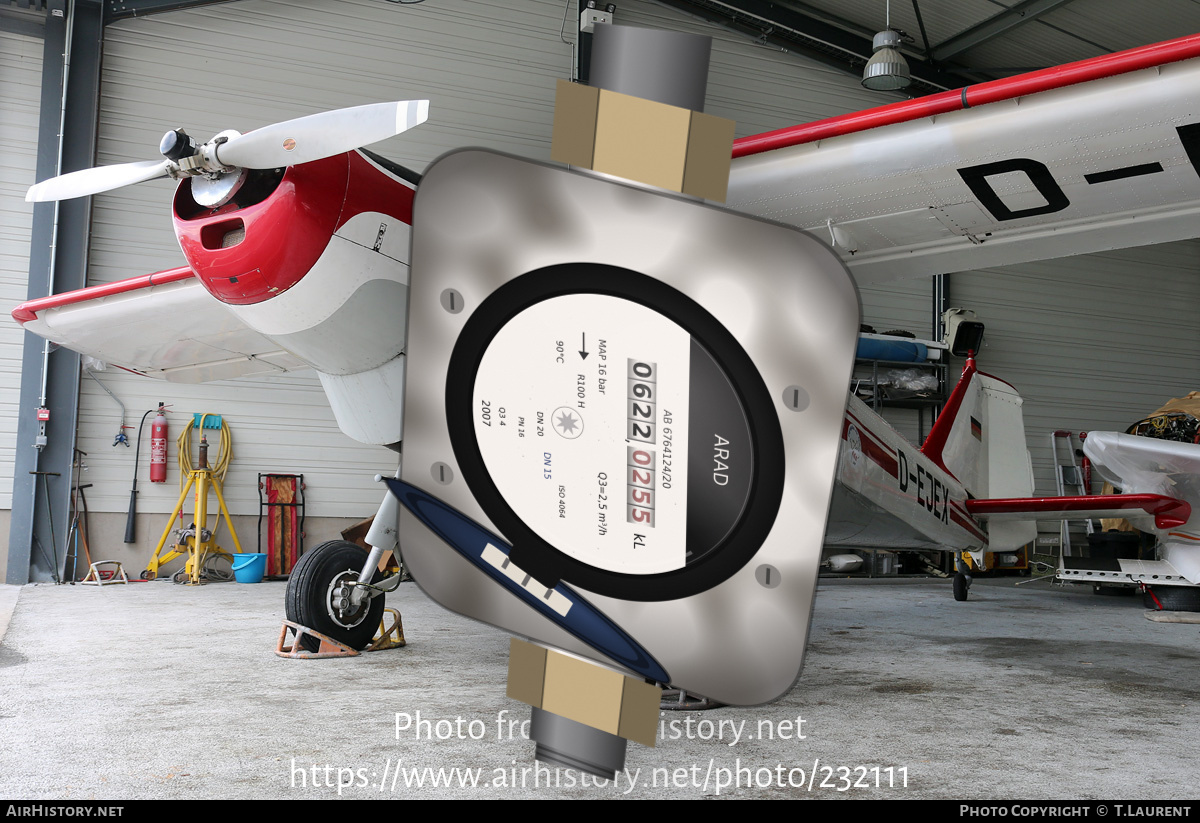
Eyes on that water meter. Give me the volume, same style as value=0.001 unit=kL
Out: value=622.0255 unit=kL
